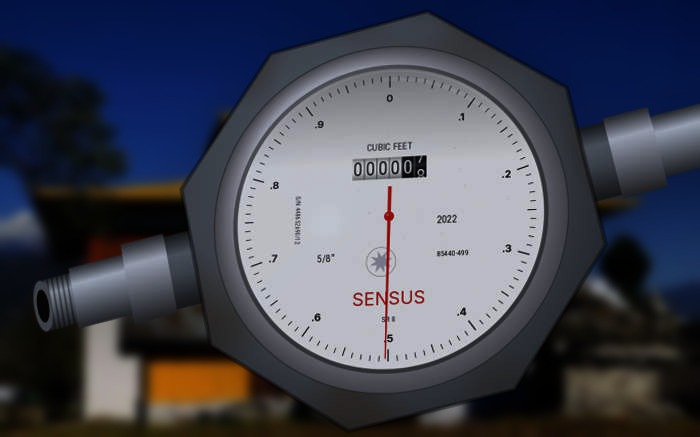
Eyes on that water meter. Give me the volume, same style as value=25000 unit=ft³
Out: value=7.50 unit=ft³
